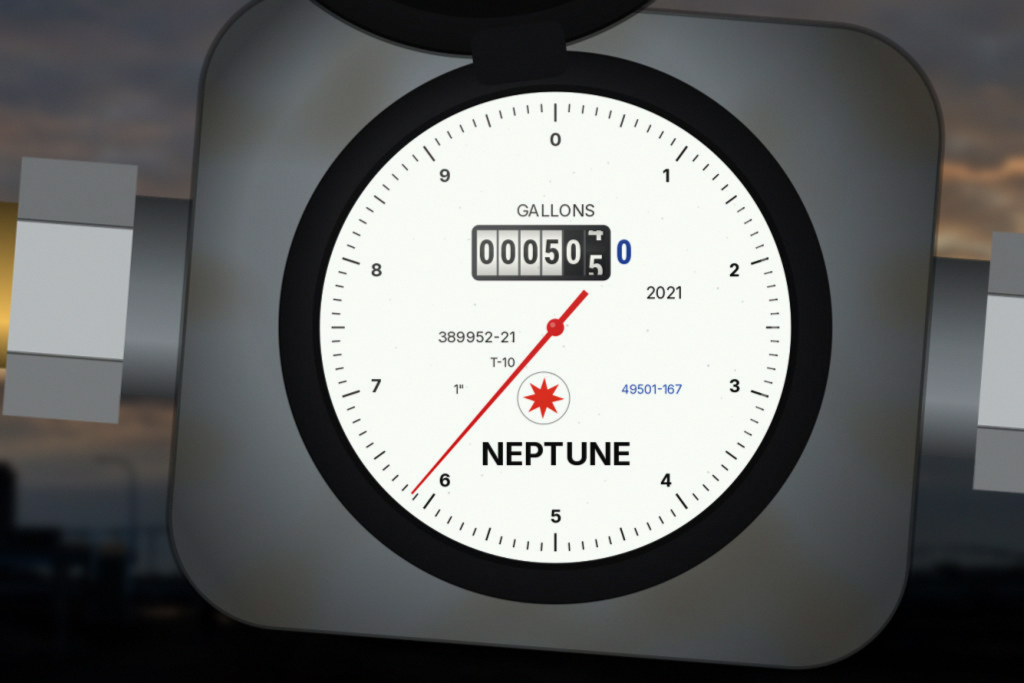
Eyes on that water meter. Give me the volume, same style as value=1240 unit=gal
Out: value=5046.1 unit=gal
